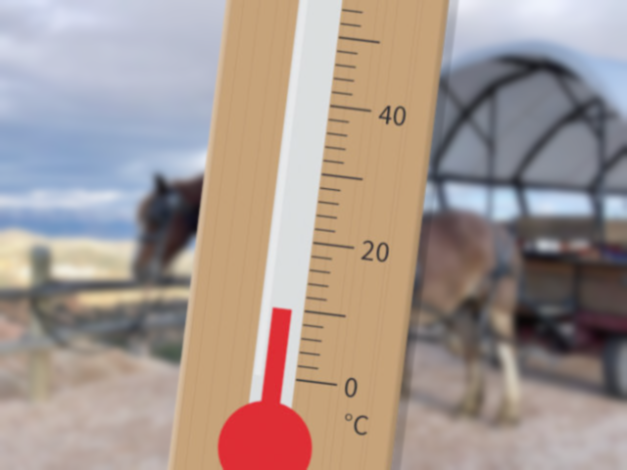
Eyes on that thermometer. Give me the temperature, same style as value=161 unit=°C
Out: value=10 unit=°C
